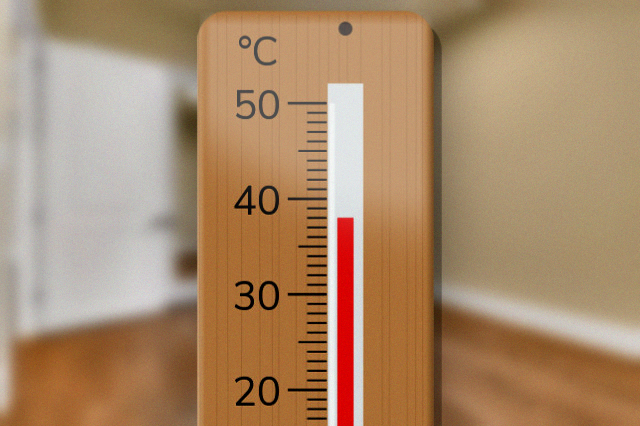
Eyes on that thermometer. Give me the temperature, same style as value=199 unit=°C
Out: value=38 unit=°C
